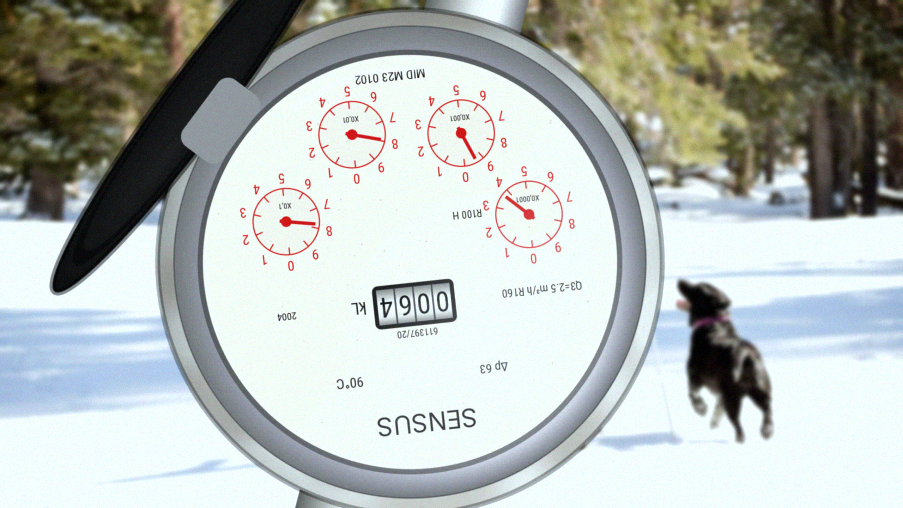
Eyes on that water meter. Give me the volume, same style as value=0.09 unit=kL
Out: value=64.7793 unit=kL
